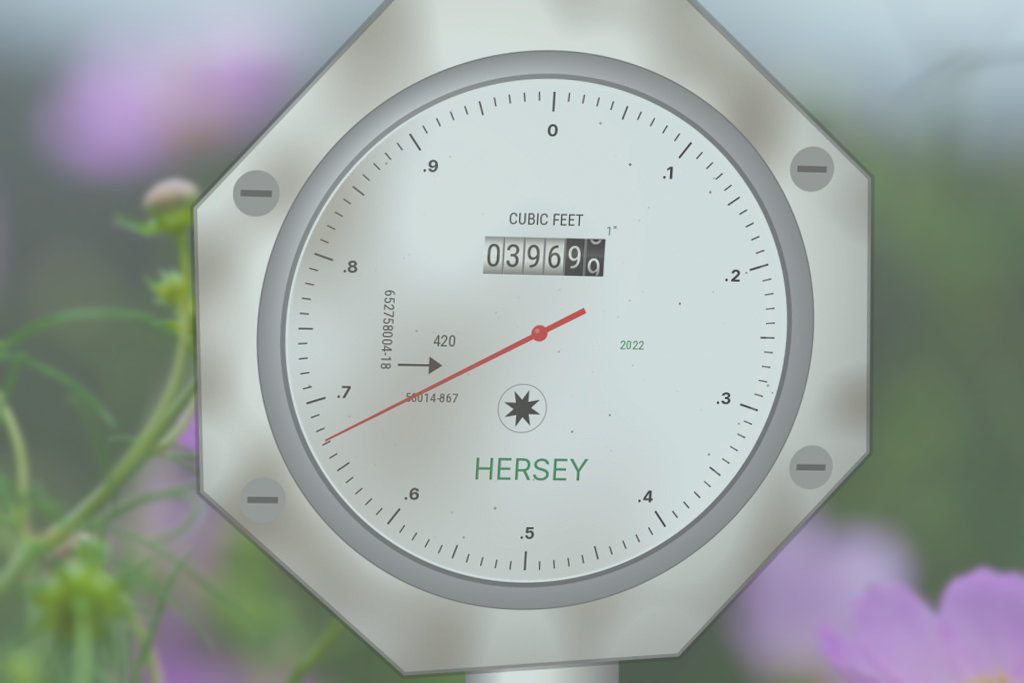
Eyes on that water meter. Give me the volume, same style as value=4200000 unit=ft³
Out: value=39698.67 unit=ft³
